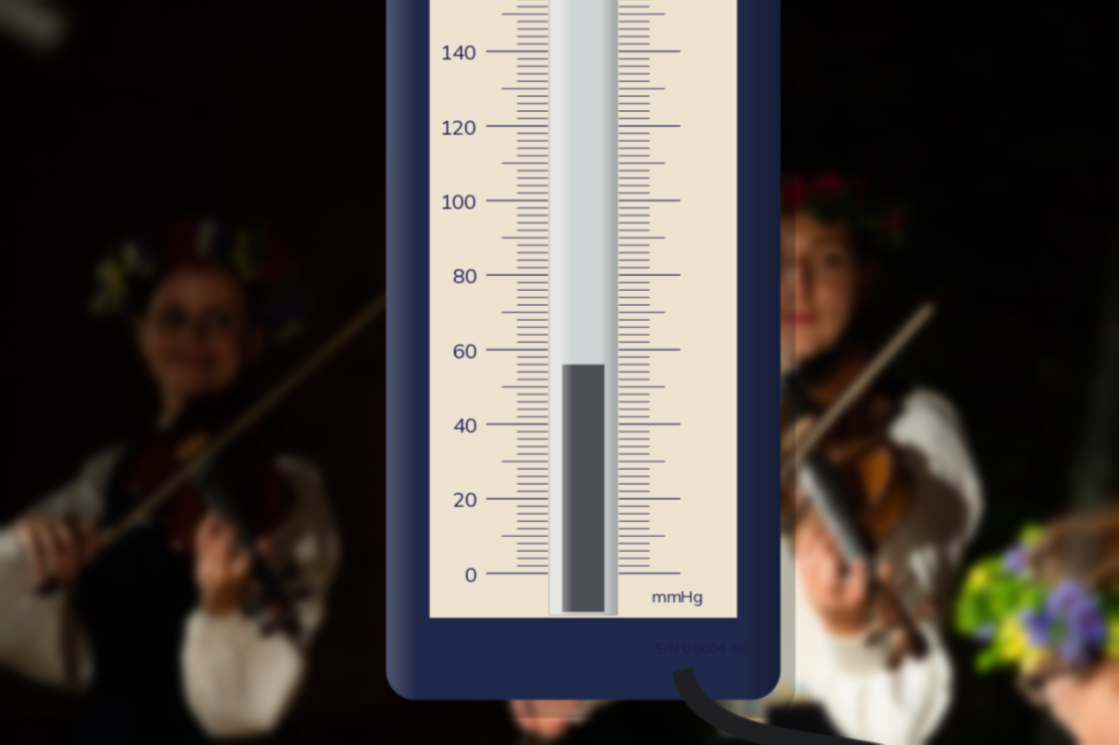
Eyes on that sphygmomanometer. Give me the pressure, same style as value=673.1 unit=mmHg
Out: value=56 unit=mmHg
